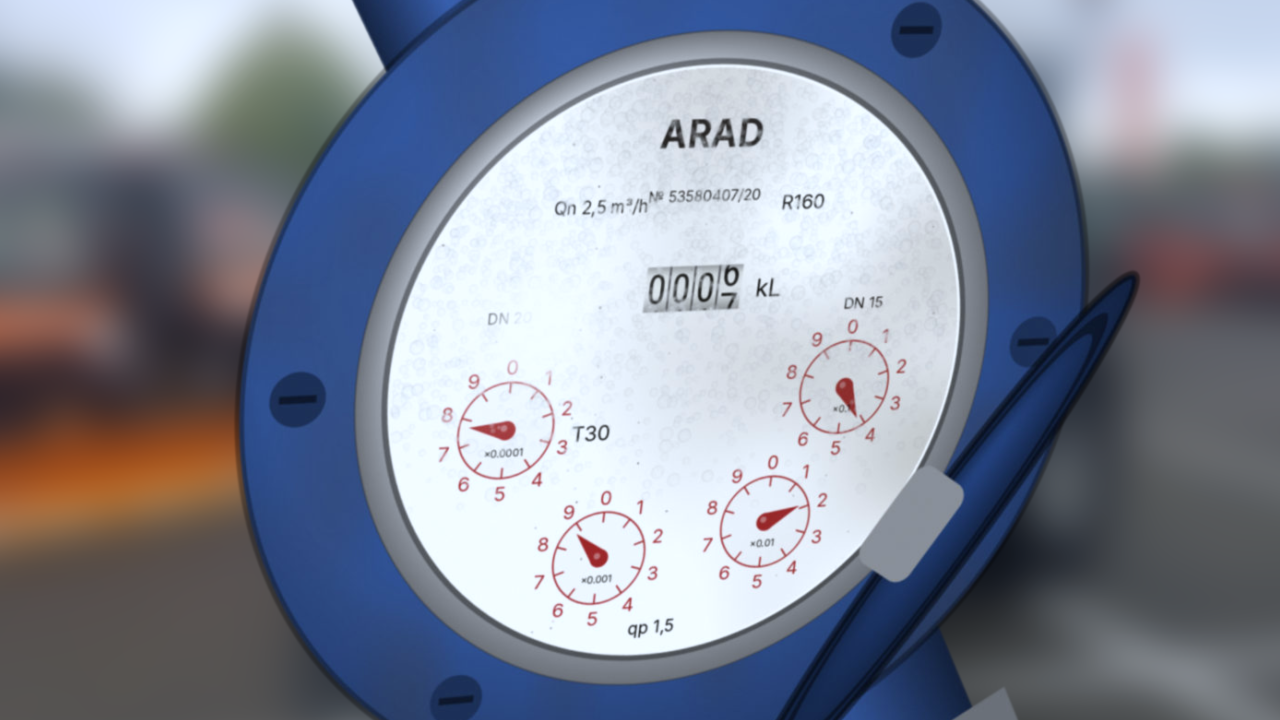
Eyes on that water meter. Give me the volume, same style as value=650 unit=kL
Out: value=6.4187 unit=kL
